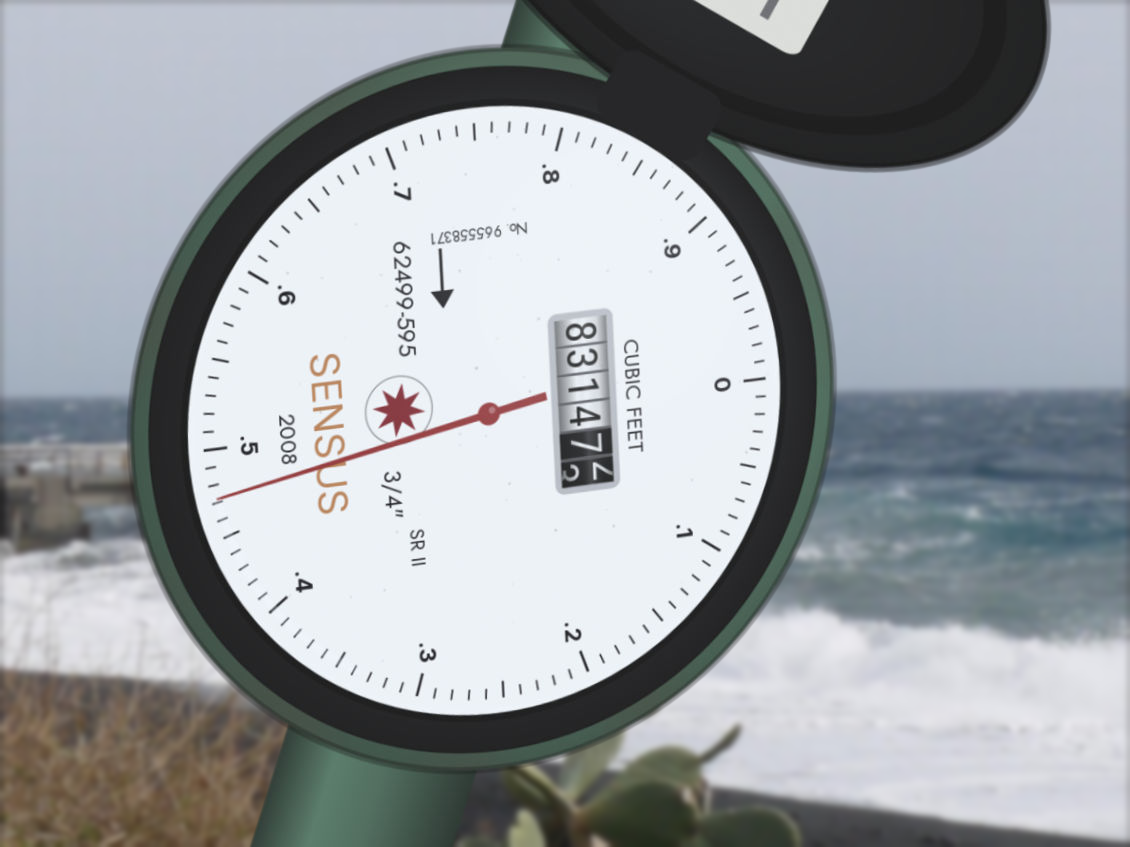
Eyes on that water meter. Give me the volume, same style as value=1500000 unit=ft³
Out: value=831472.47 unit=ft³
